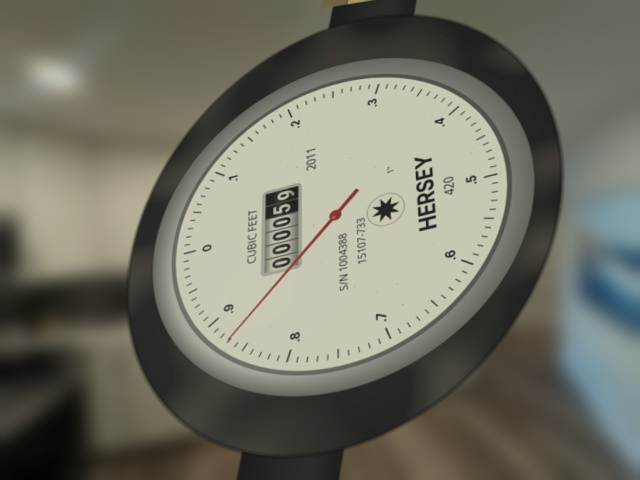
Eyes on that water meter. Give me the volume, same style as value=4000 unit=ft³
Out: value=58.87 unit=ft³
